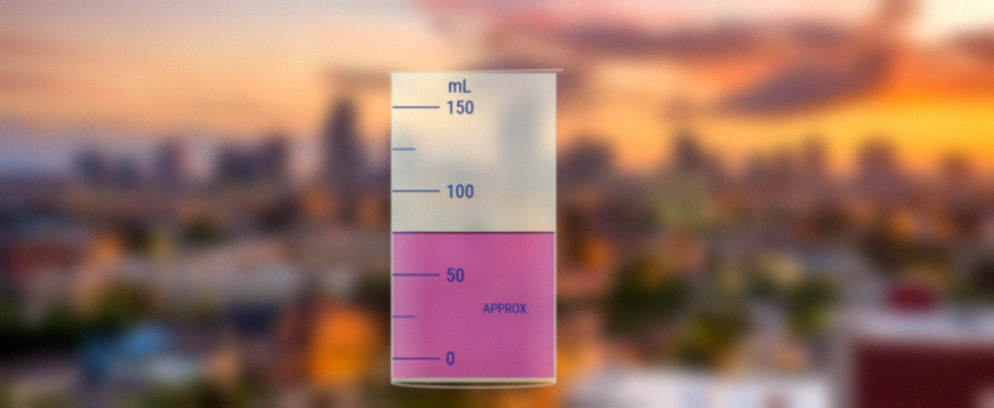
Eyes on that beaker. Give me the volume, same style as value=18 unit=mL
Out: value=75 unit=mL
